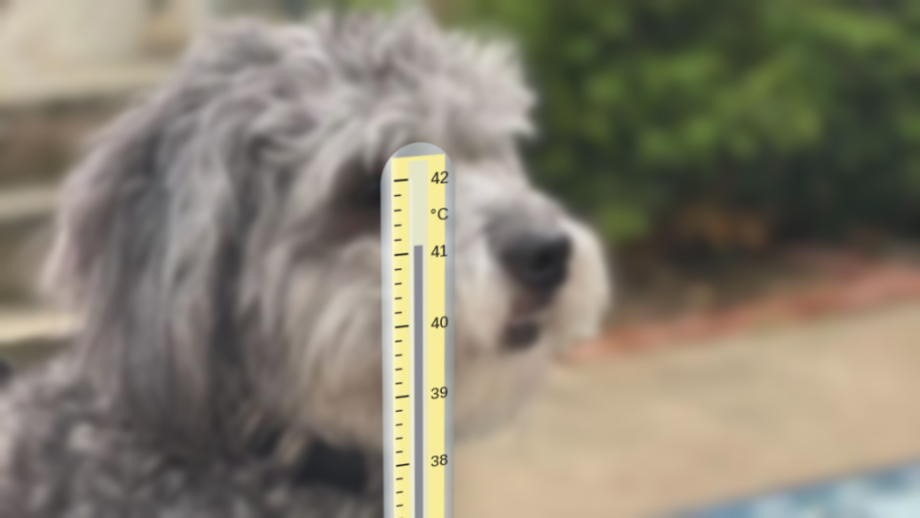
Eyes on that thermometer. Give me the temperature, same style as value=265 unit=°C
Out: value=41.1 unit=°C
